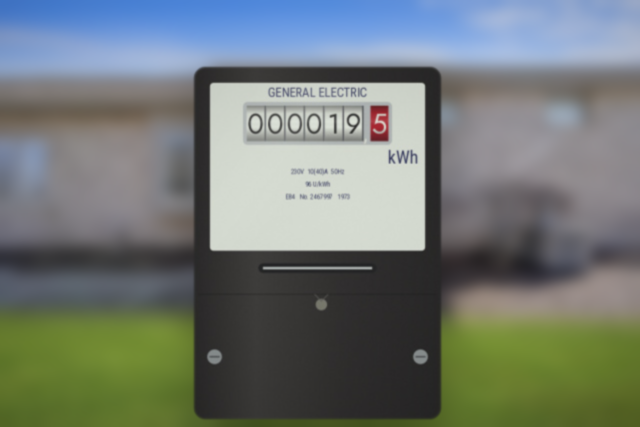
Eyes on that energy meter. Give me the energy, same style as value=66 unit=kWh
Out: value=19.5 unit=kWh
